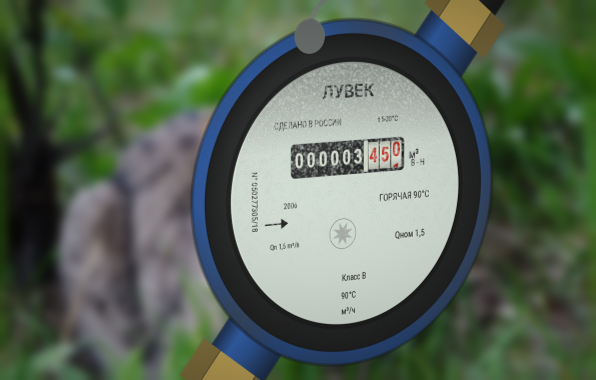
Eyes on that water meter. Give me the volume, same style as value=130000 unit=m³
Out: value=3.450 unit=m³
